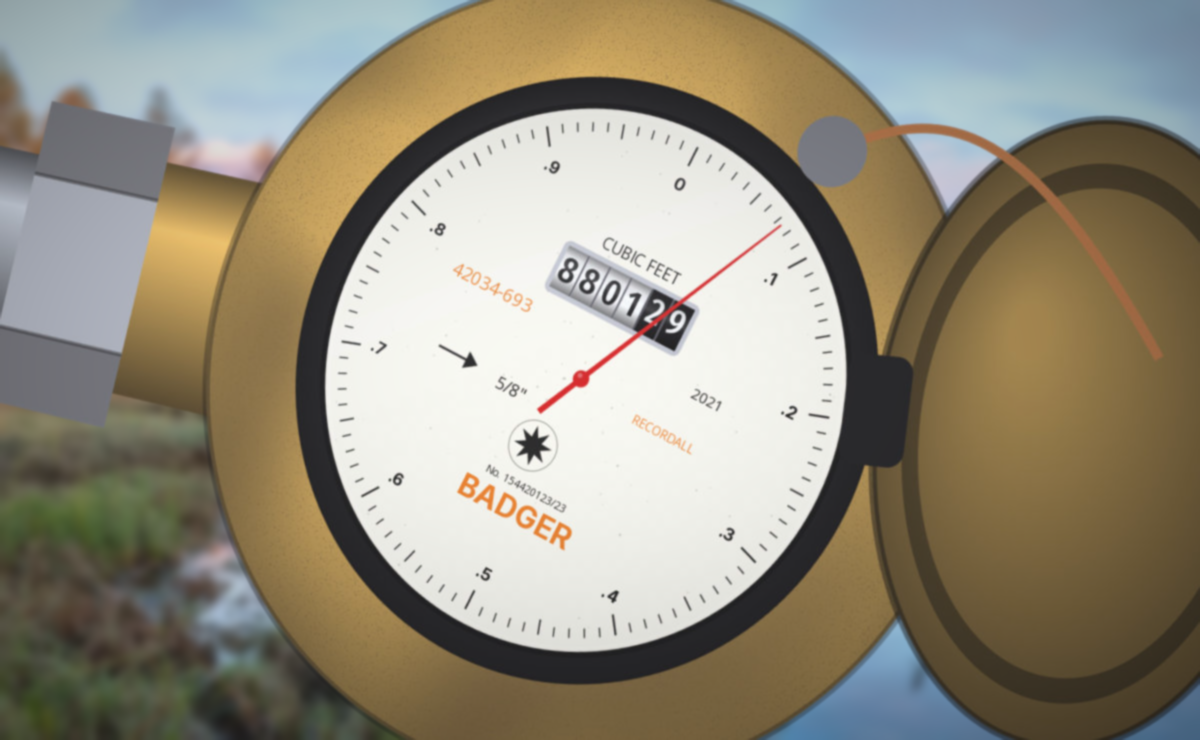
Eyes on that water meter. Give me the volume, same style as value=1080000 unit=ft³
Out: value=880129.07 unit=ft³
